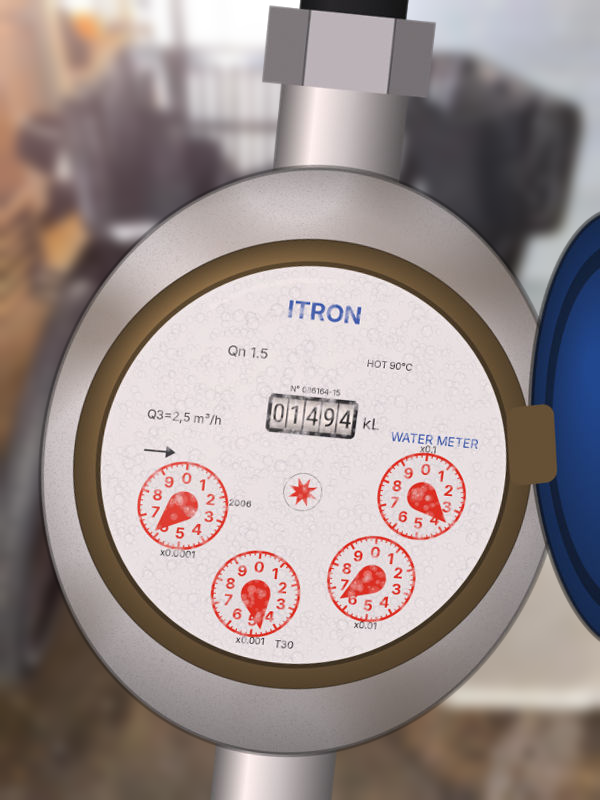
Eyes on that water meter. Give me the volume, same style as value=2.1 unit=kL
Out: value=1494.3646 unit=kL
